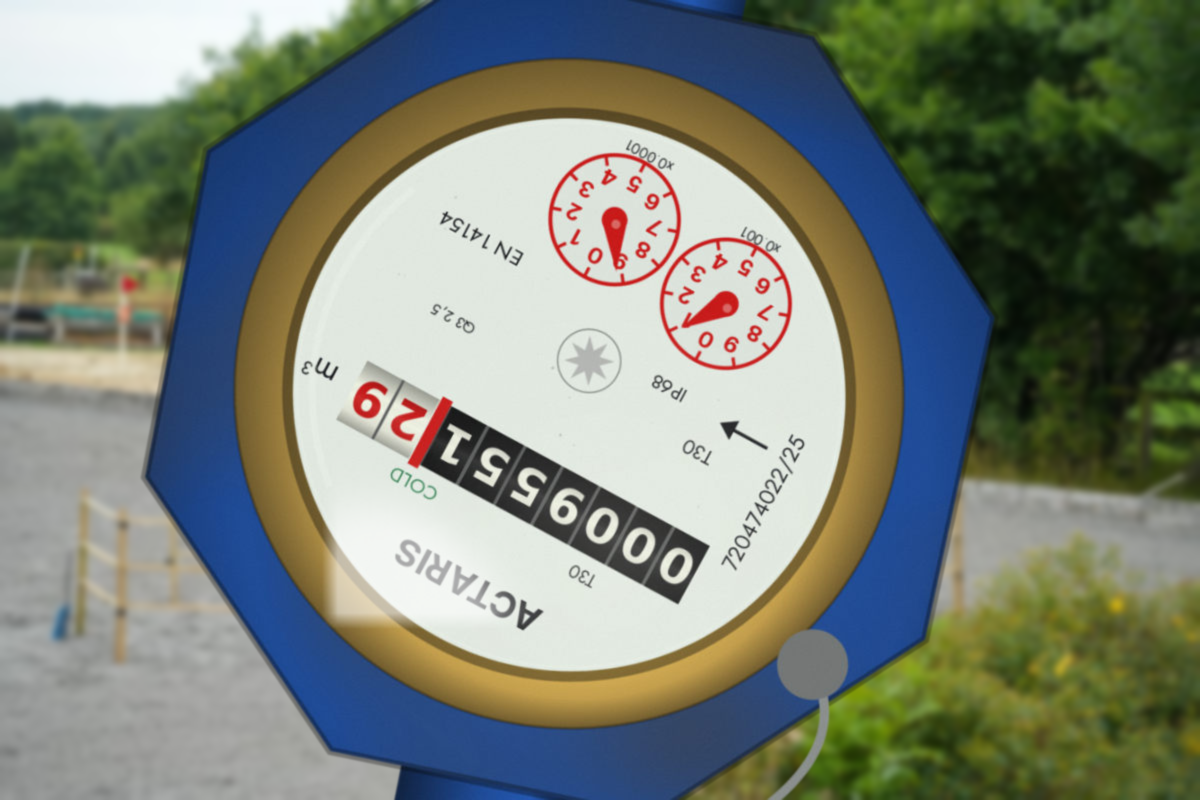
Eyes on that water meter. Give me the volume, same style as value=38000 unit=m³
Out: value=9551.2909 unit=m³
